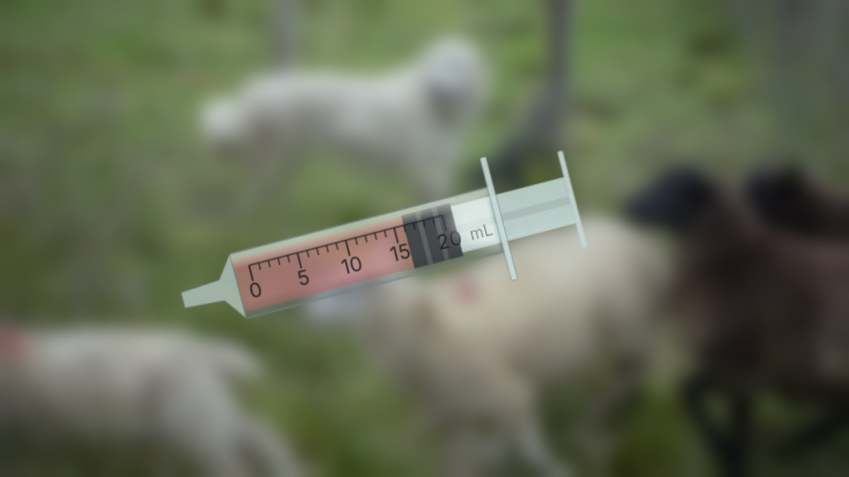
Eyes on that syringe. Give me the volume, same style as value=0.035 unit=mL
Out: value=16 unit=mL
